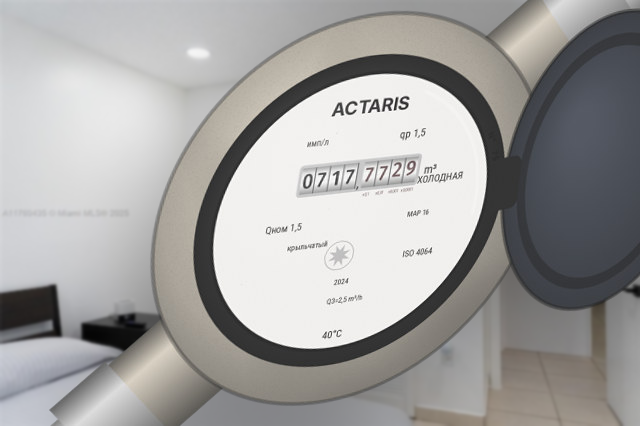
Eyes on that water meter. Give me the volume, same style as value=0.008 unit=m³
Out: value=717.7729 unit=m³
